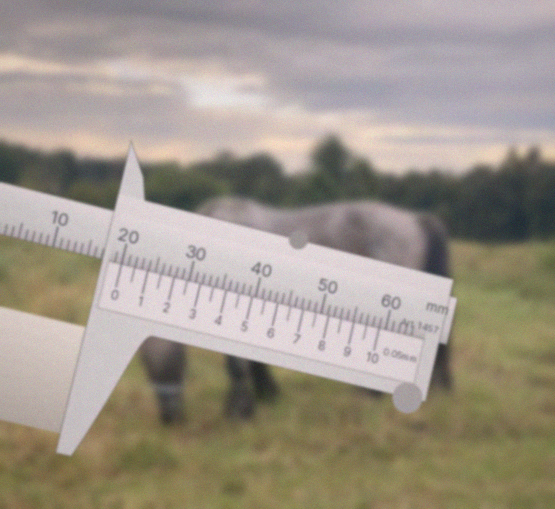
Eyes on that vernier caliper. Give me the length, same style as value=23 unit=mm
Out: value=20.0 unit=mm
